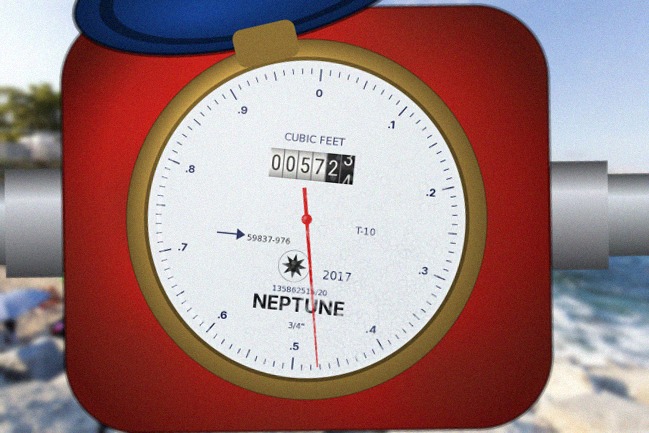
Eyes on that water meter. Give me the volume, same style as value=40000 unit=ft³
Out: value=5723.47 unit=ft³
